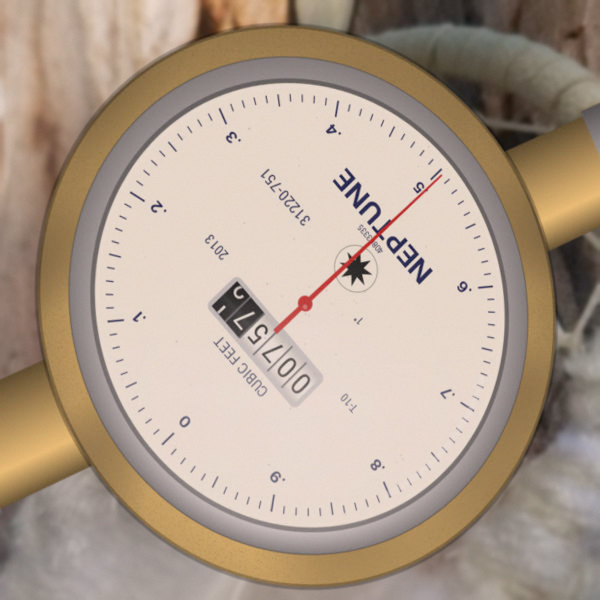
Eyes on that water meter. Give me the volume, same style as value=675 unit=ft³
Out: value=7571.50 unit=ft³
